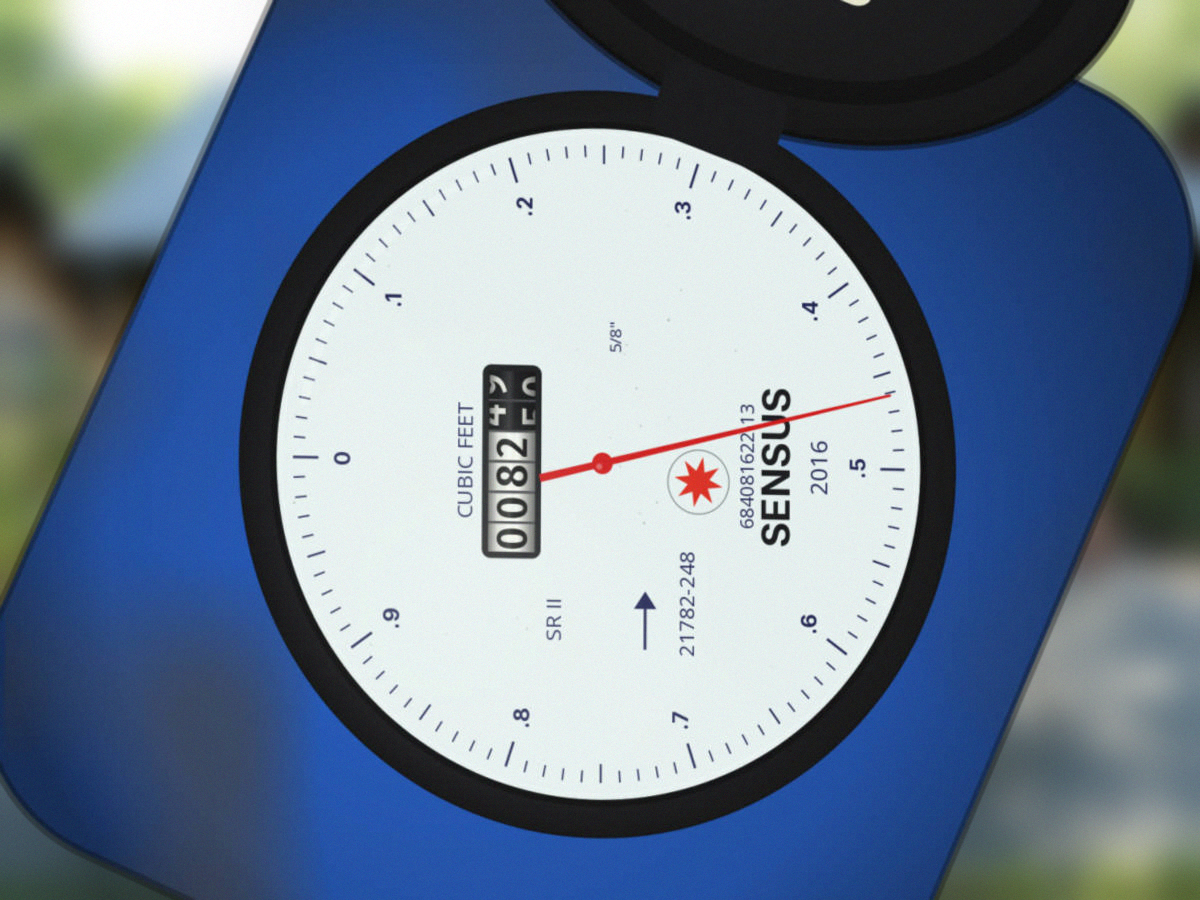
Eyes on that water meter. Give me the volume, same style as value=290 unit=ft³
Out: value=8249.46 unit=ft³
